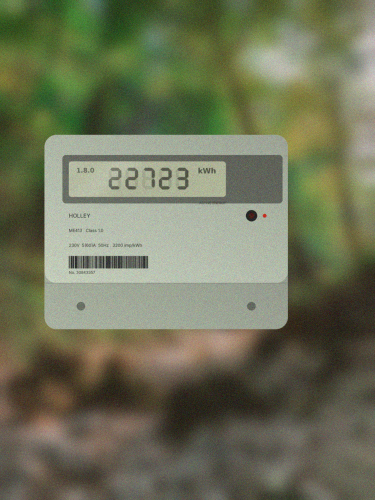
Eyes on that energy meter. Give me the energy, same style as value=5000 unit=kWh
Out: value=22723 unit=kWh
